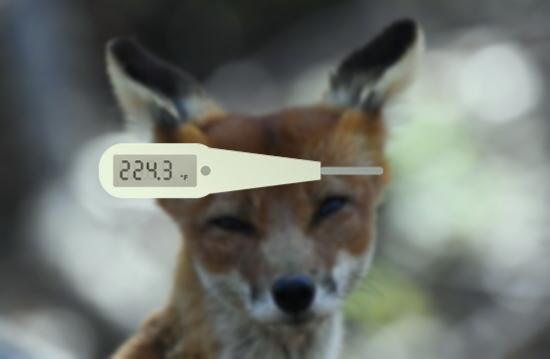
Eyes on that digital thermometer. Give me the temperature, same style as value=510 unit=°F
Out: value=224.3 unit=°F
